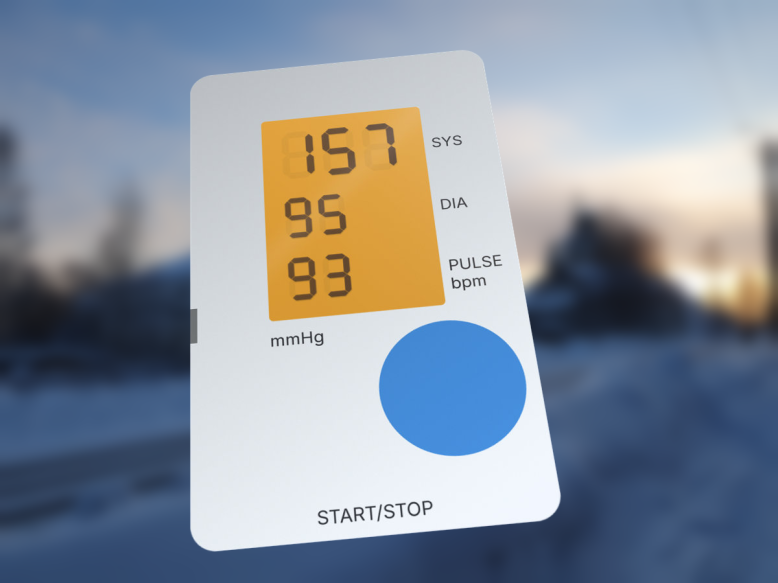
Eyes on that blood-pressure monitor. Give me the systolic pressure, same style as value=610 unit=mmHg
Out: value=157 unit=mmHg
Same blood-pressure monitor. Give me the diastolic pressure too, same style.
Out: value=95 unit=mmHg
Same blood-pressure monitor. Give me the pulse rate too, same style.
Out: value=93 unit=bpm
